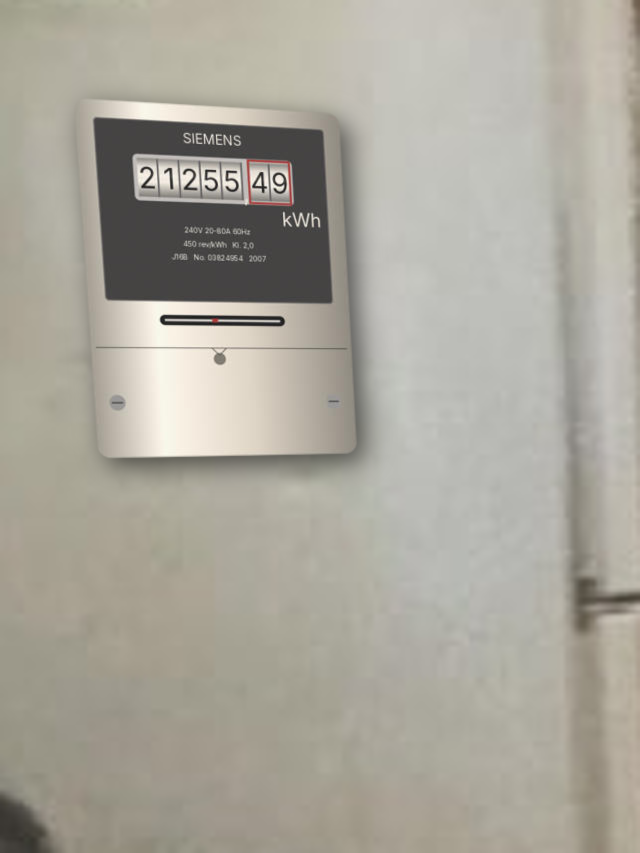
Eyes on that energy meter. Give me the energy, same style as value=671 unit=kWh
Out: value=21255.49 unit=kWh
